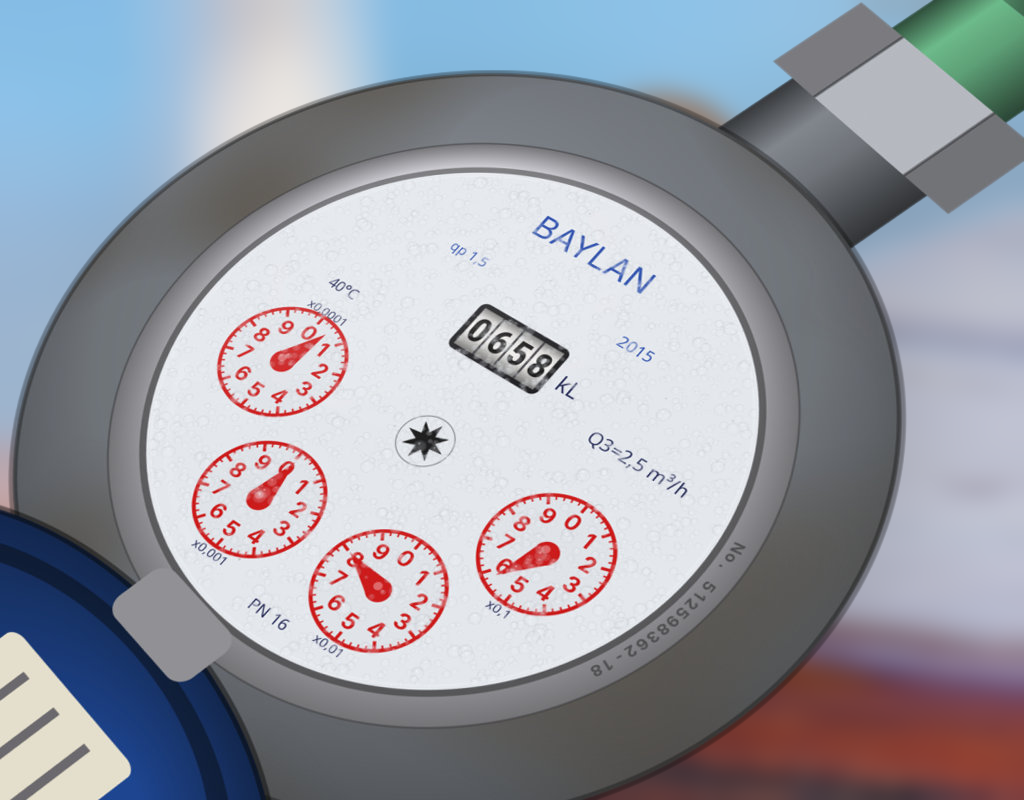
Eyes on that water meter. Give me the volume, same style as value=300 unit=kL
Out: value=658.5800 unit=kL
